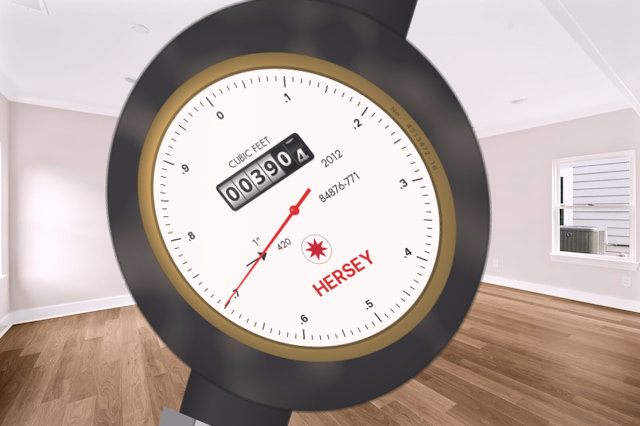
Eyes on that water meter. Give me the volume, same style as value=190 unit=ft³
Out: value=3903.70 unit=ft³
